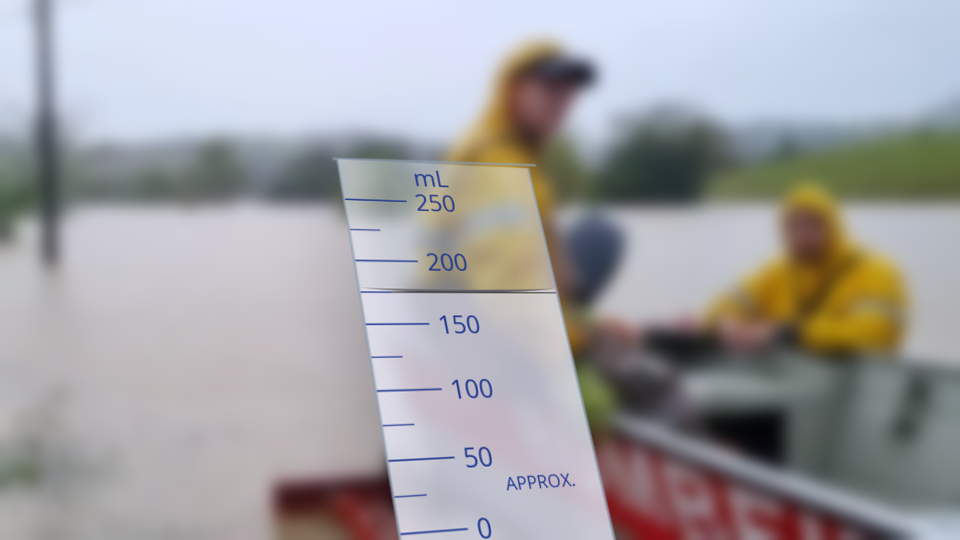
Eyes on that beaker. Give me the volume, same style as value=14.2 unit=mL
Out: value=175 unit=mL
